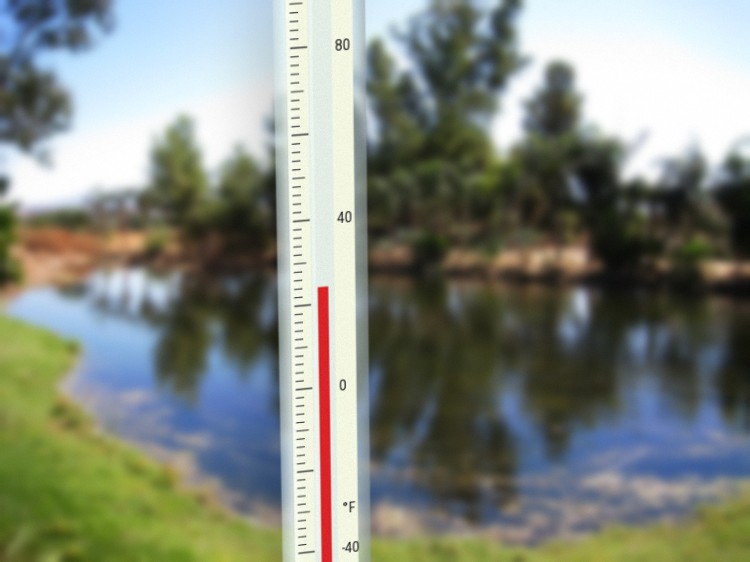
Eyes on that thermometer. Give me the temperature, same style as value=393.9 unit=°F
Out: value=24 unit=°F
